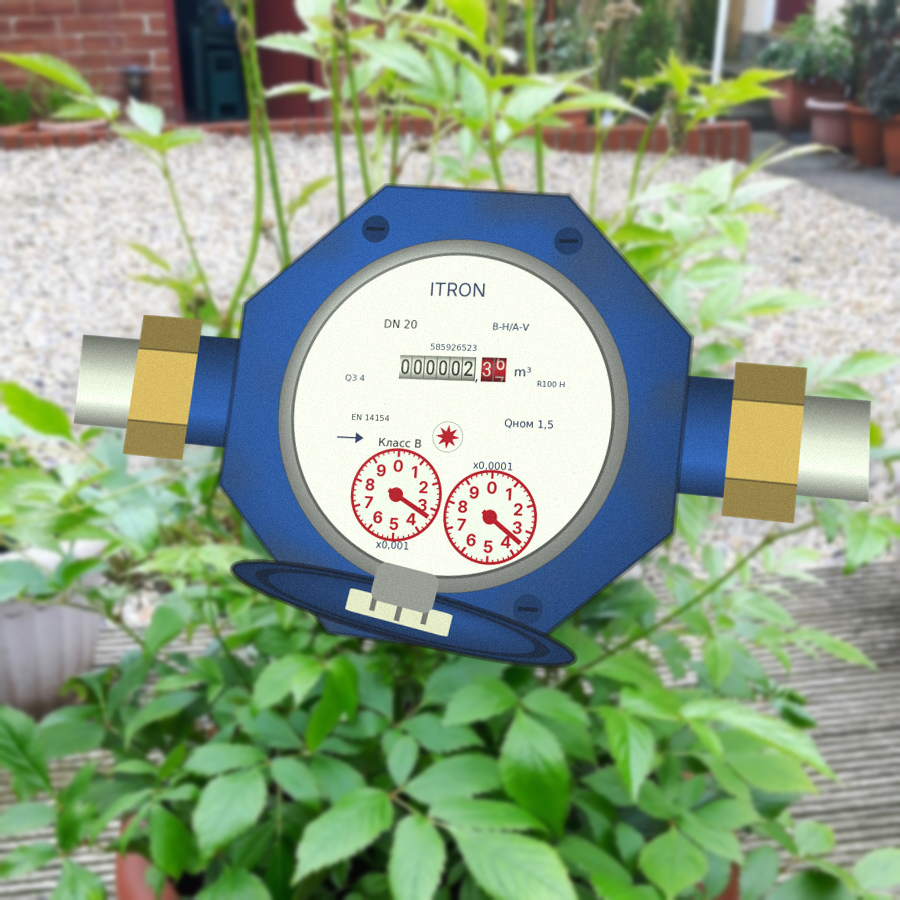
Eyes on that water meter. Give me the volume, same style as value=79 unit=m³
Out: value=2.3633 unit=m³
